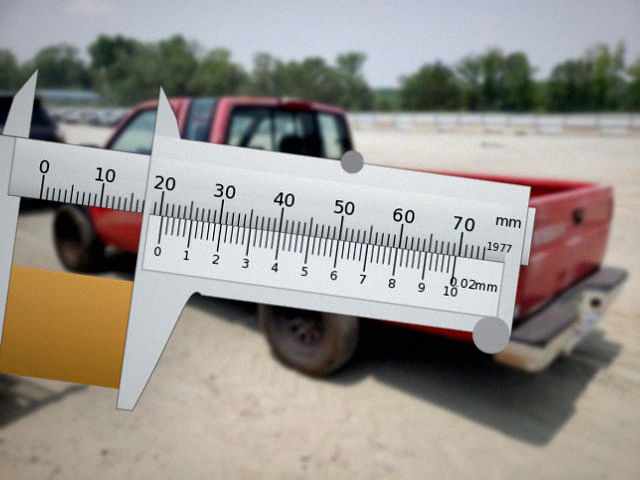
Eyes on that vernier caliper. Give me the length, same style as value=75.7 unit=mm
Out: value=20.4 unit=mm
